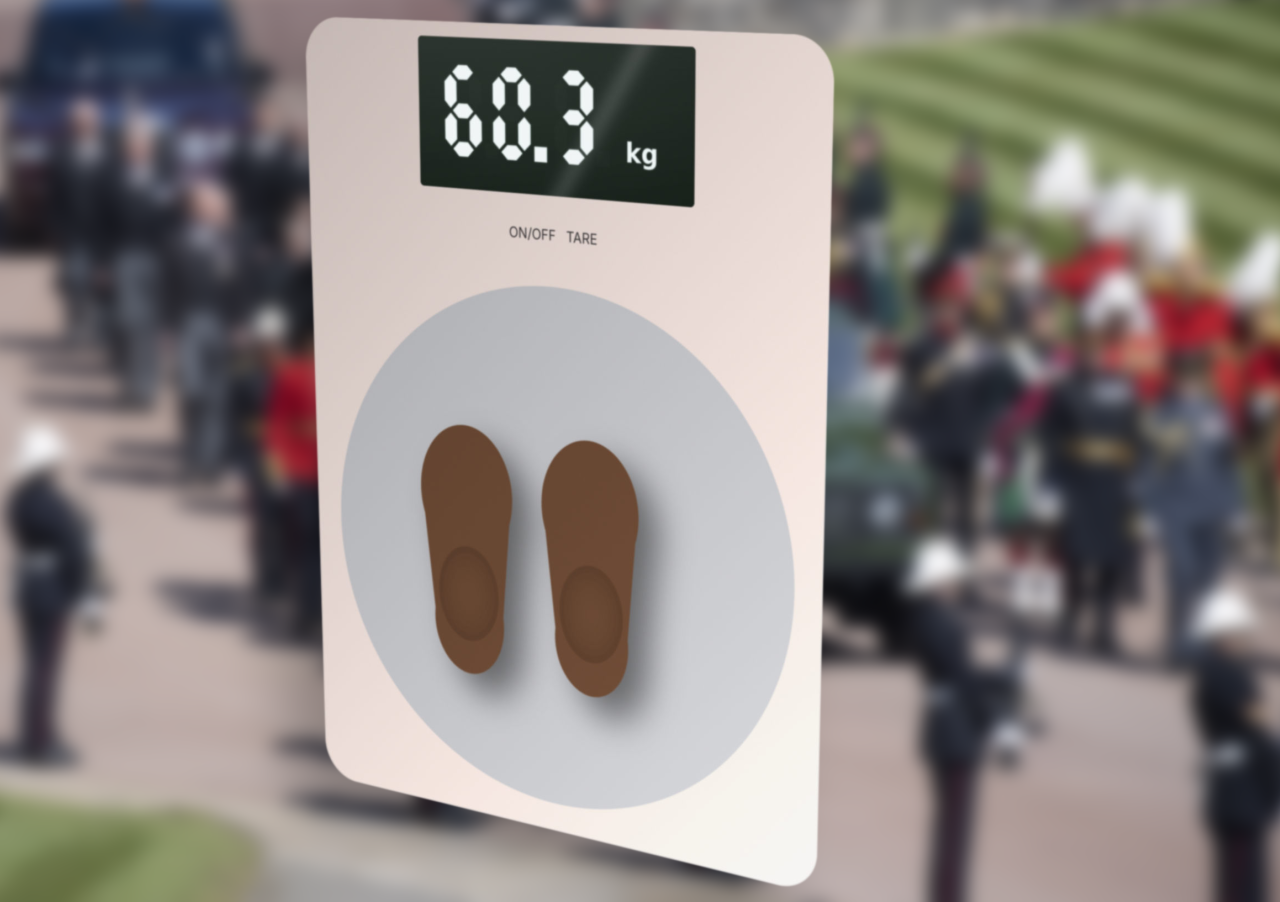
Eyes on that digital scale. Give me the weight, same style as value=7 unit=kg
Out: value=60.3 unit=kg
